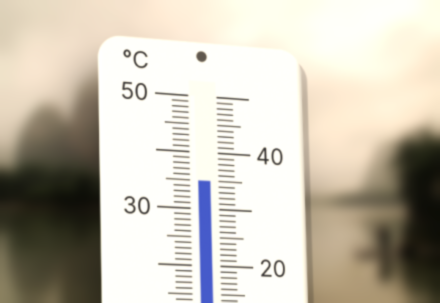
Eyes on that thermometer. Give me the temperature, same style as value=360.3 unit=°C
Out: value=35 unit=°C
